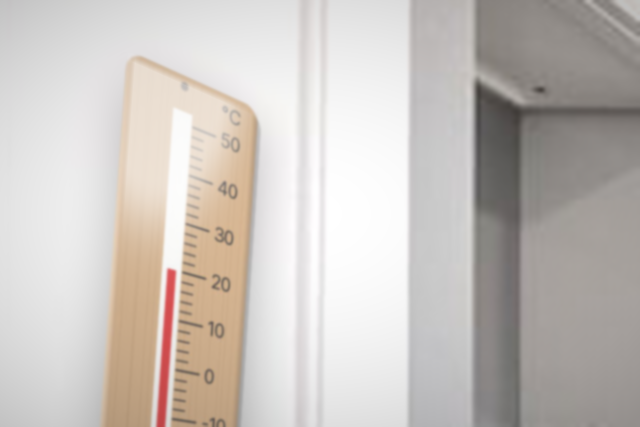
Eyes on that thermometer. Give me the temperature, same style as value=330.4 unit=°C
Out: value=20 unit=°C
